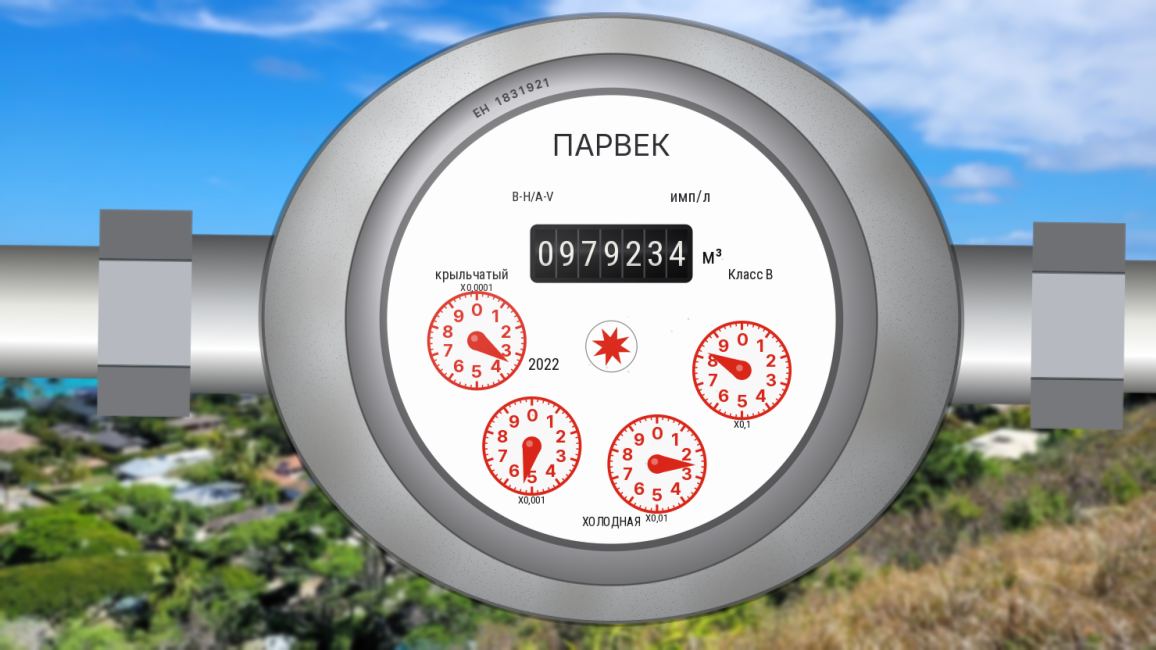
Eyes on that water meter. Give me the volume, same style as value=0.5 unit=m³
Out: value=979234.8253 unit=m³
